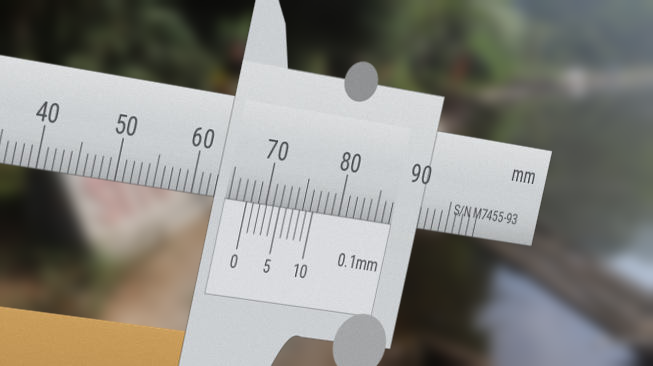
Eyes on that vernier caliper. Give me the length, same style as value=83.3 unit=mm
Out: value=67.4 unit=mm
